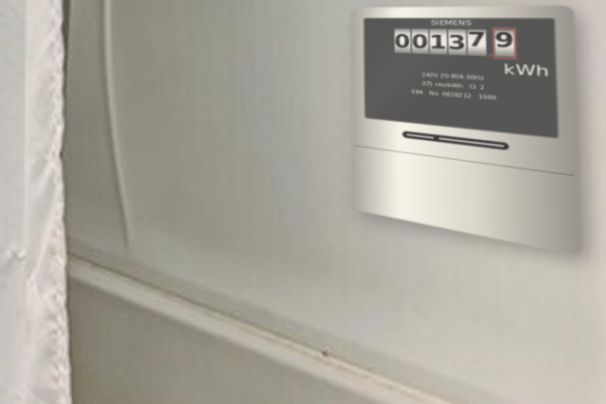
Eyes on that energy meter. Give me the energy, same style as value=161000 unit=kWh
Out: value=137.9 unit=kWh
